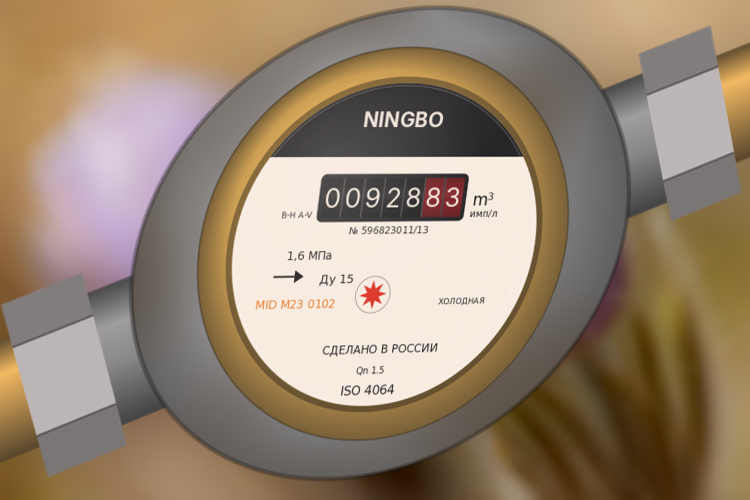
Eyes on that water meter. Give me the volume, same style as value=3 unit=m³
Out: value=928.83 unit=m³
